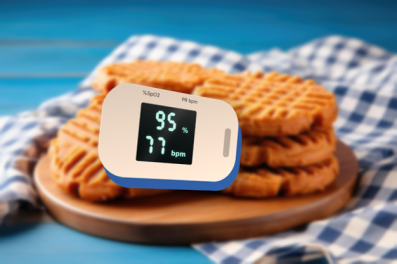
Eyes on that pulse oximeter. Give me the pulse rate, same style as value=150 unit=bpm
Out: value=77 unit=bpm
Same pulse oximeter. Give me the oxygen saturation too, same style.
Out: value=95 unit=%
